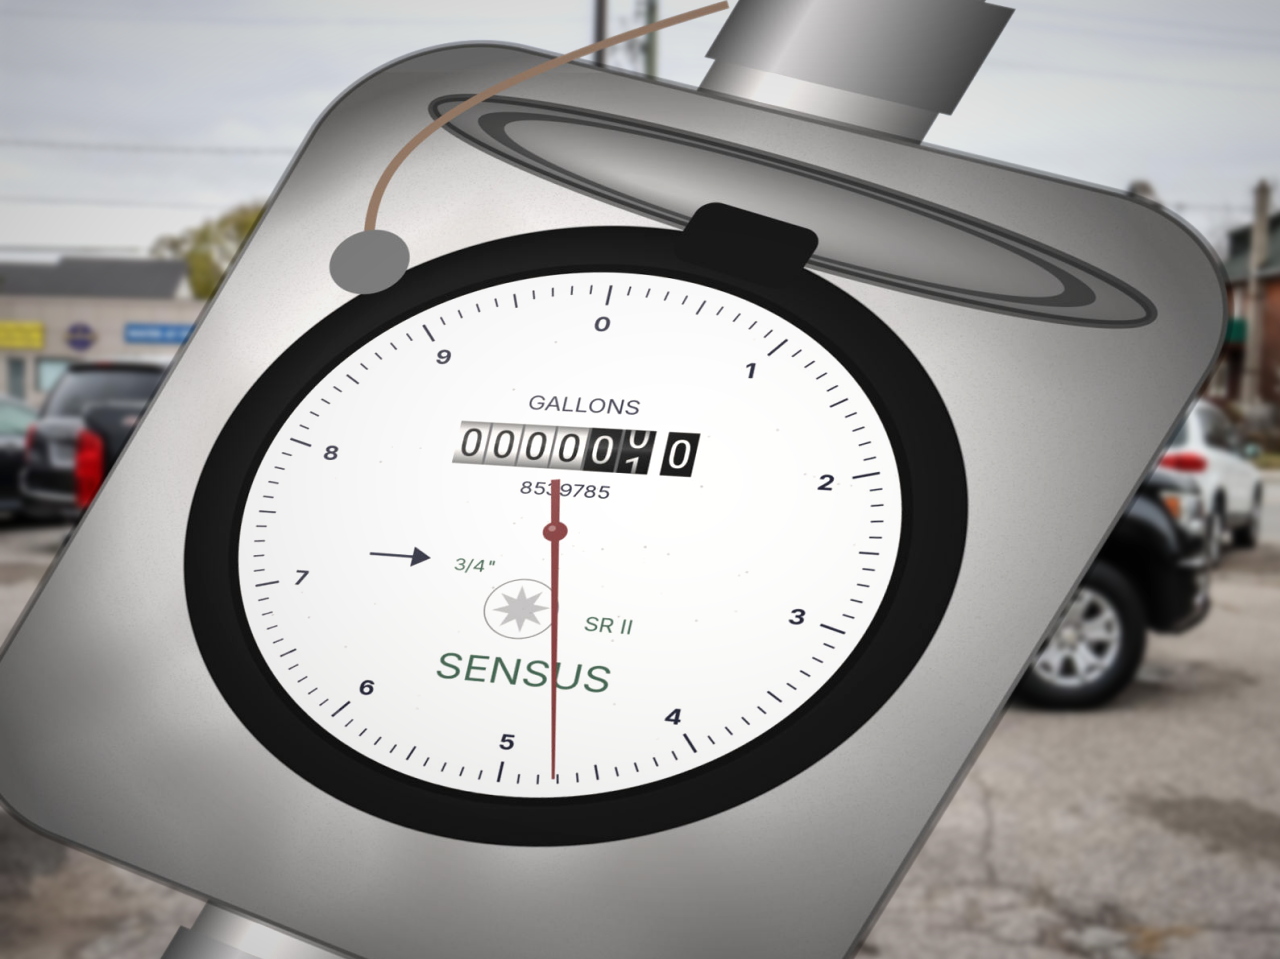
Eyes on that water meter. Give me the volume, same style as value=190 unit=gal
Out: value=4.7 unit=gal
